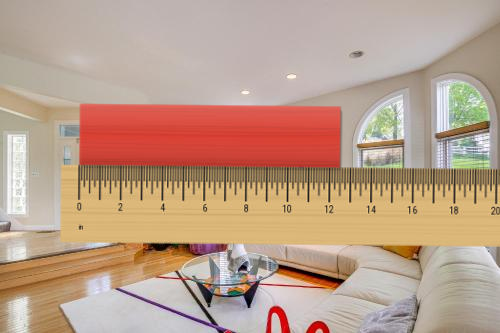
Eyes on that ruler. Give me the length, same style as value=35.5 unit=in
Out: value=12.5 unit=in
